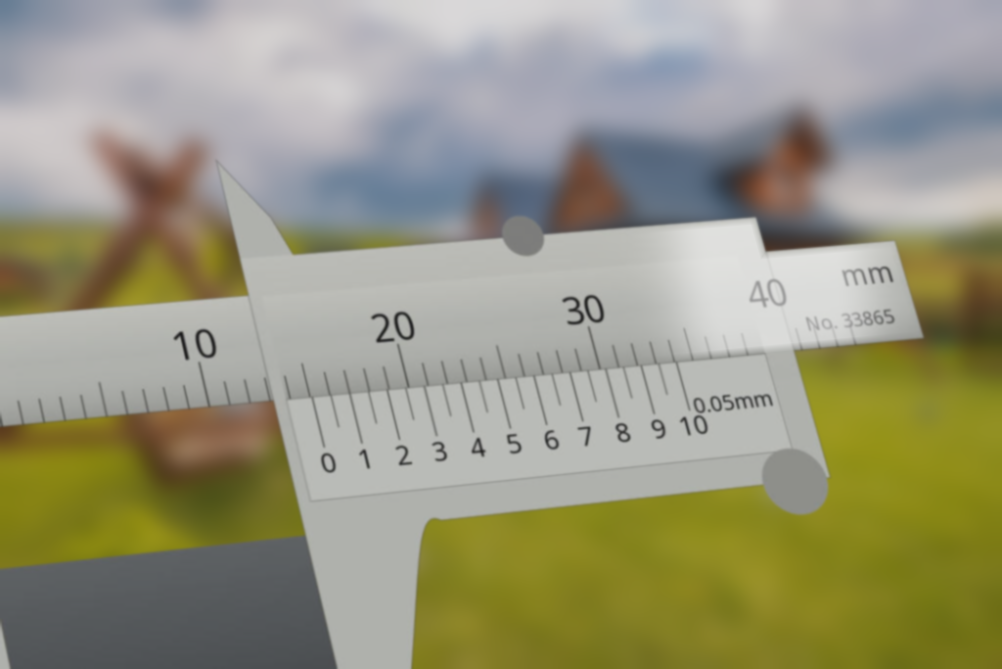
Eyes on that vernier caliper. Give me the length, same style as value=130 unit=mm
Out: value=15.1 unit=mm
